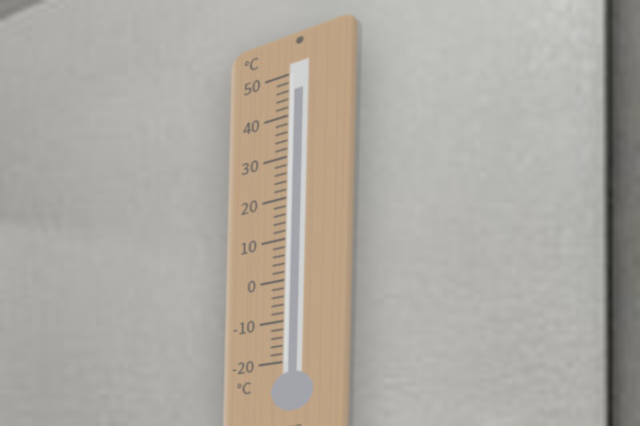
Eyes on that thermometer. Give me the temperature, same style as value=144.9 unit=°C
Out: value=46 unit=°C
